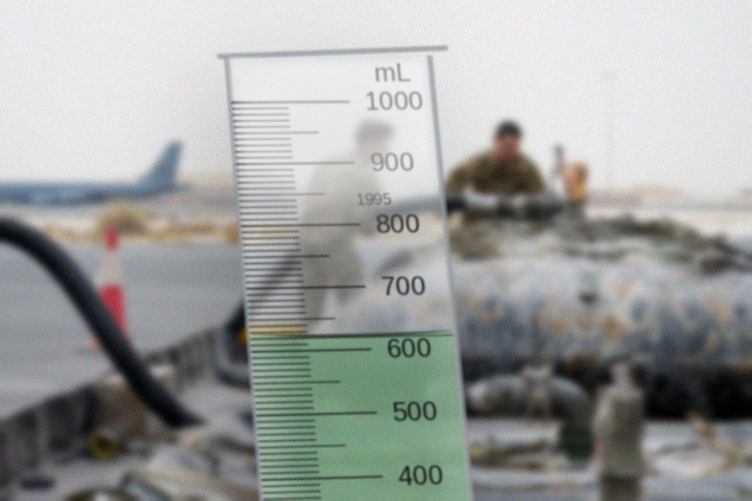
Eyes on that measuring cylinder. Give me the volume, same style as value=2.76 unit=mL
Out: value=620 unit=mL
